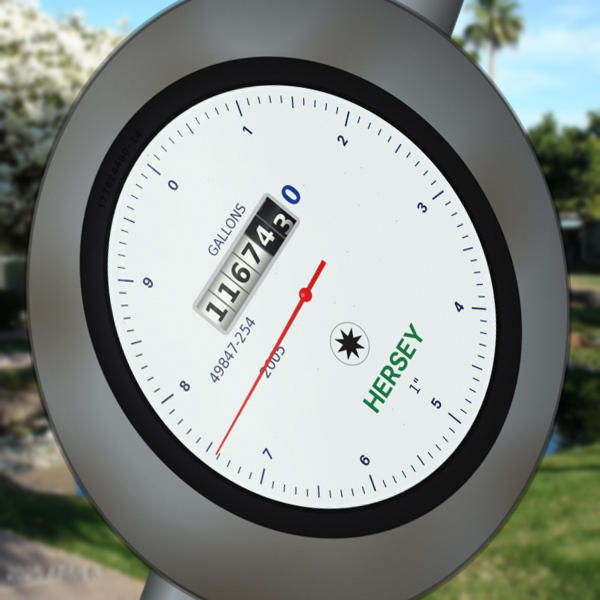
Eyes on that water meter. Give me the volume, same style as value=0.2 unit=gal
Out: value=1167427.4 unit=gal
